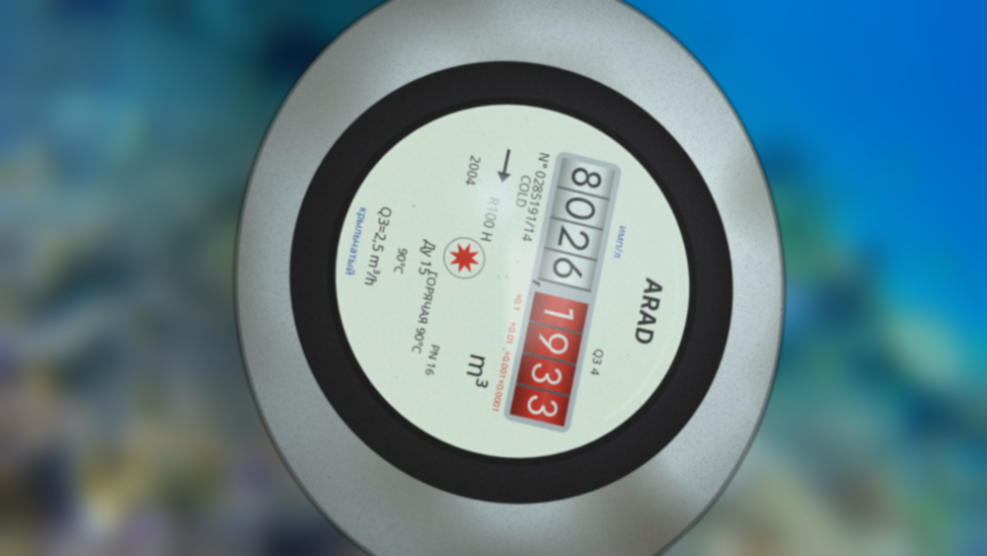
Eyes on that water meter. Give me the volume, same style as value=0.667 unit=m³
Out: value=8026.1933 unit=m³
